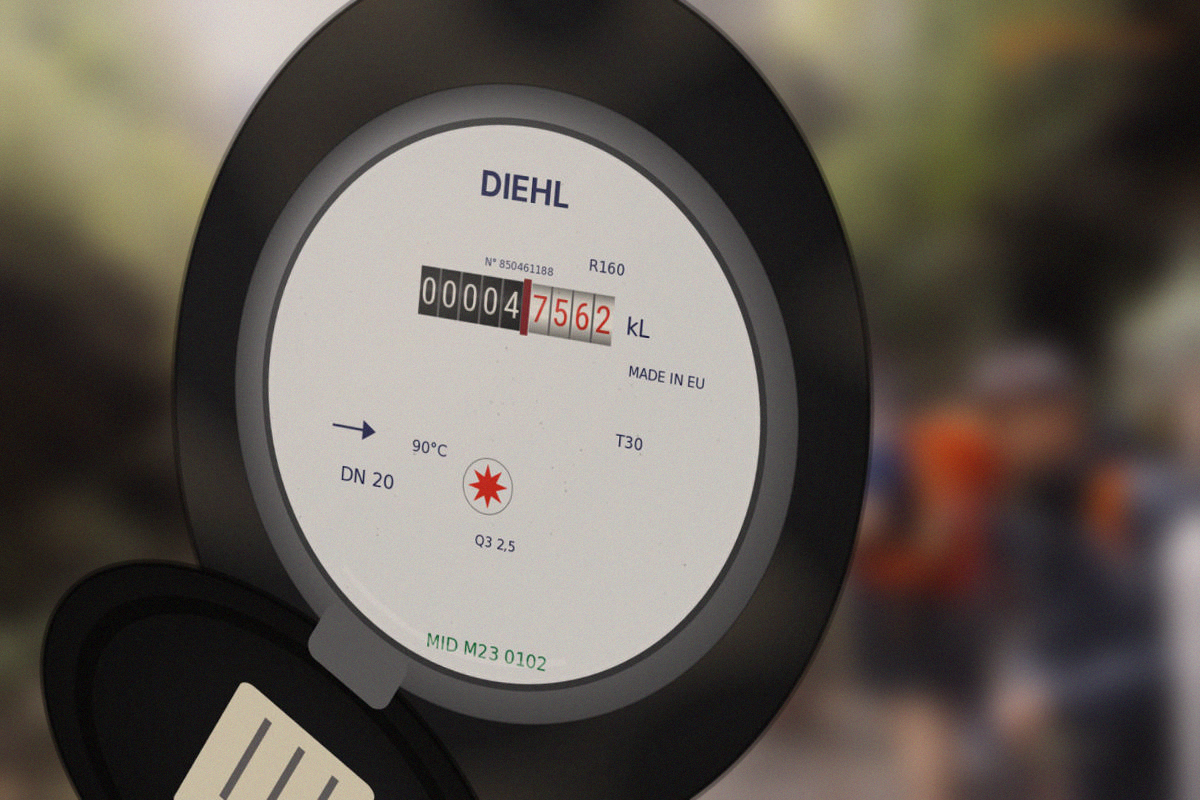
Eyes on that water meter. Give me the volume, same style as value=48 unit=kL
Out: value=4.7562 unit=kL
